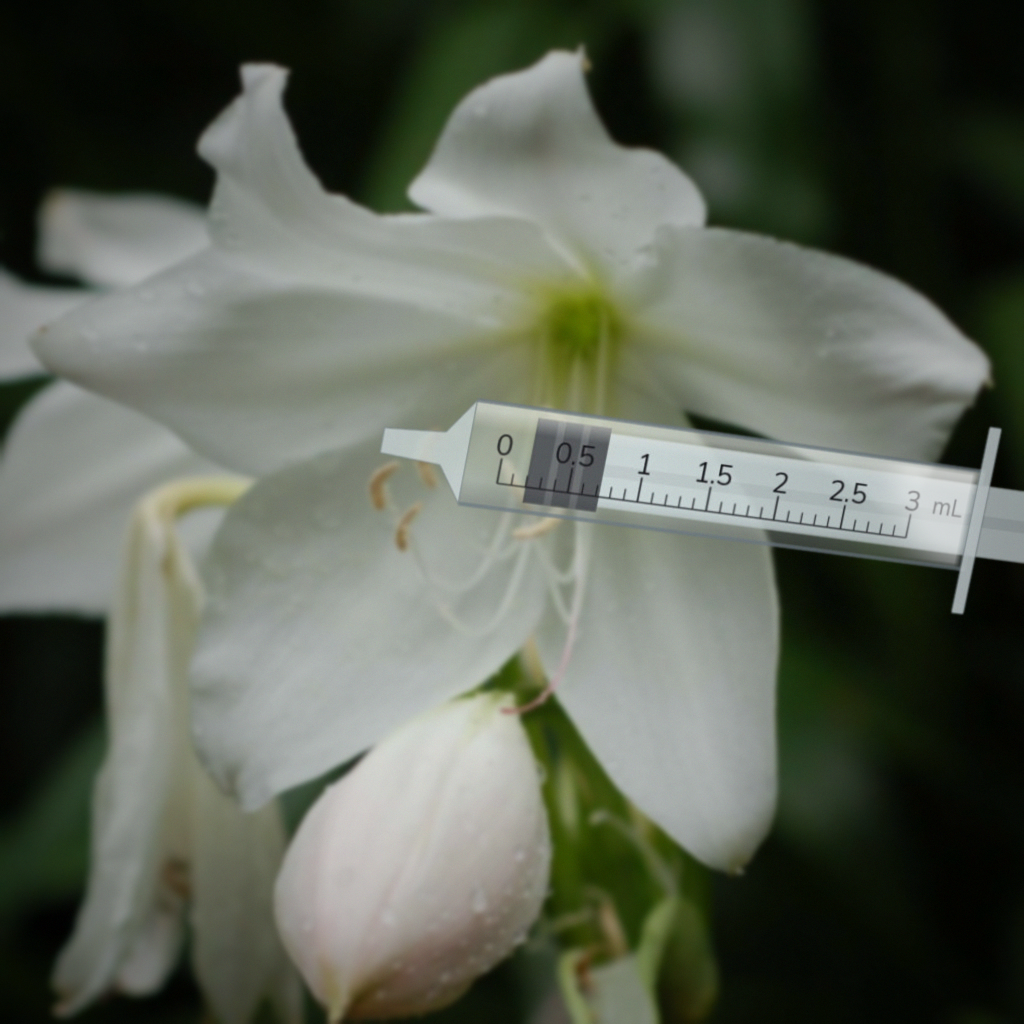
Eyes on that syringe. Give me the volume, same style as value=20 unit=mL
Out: value=0.2 unit=mL
